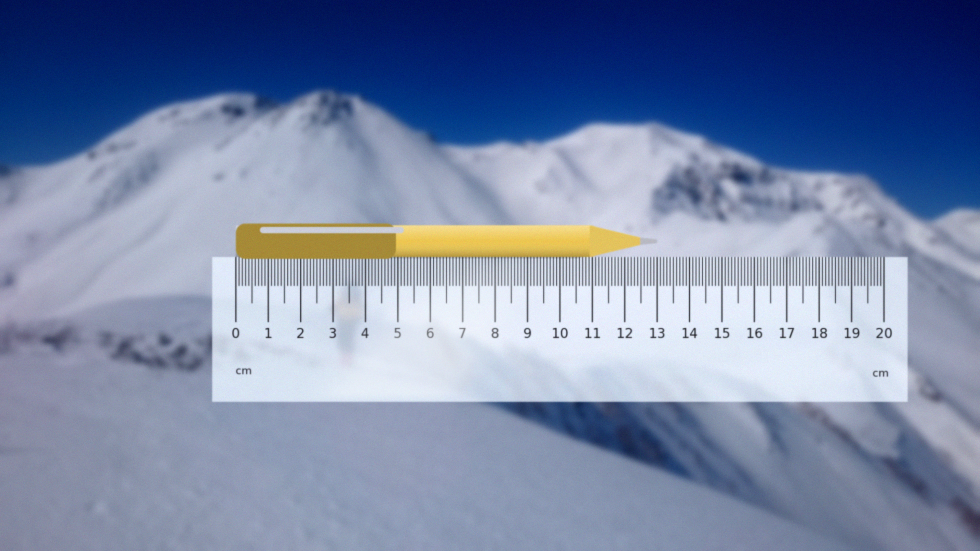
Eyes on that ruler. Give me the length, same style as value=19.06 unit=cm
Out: value=13 unit=cm
